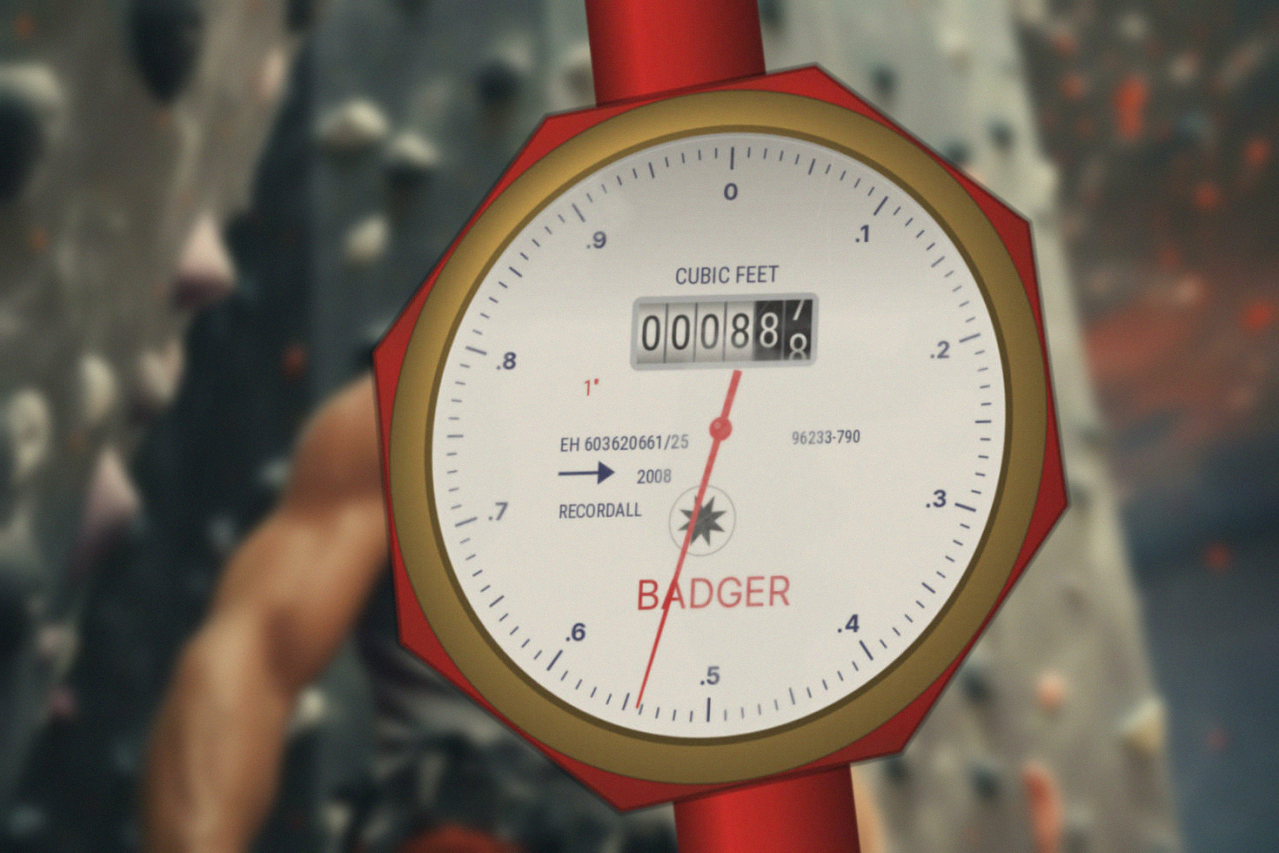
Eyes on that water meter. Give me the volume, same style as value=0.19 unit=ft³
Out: value=887.54 unit=ft³
